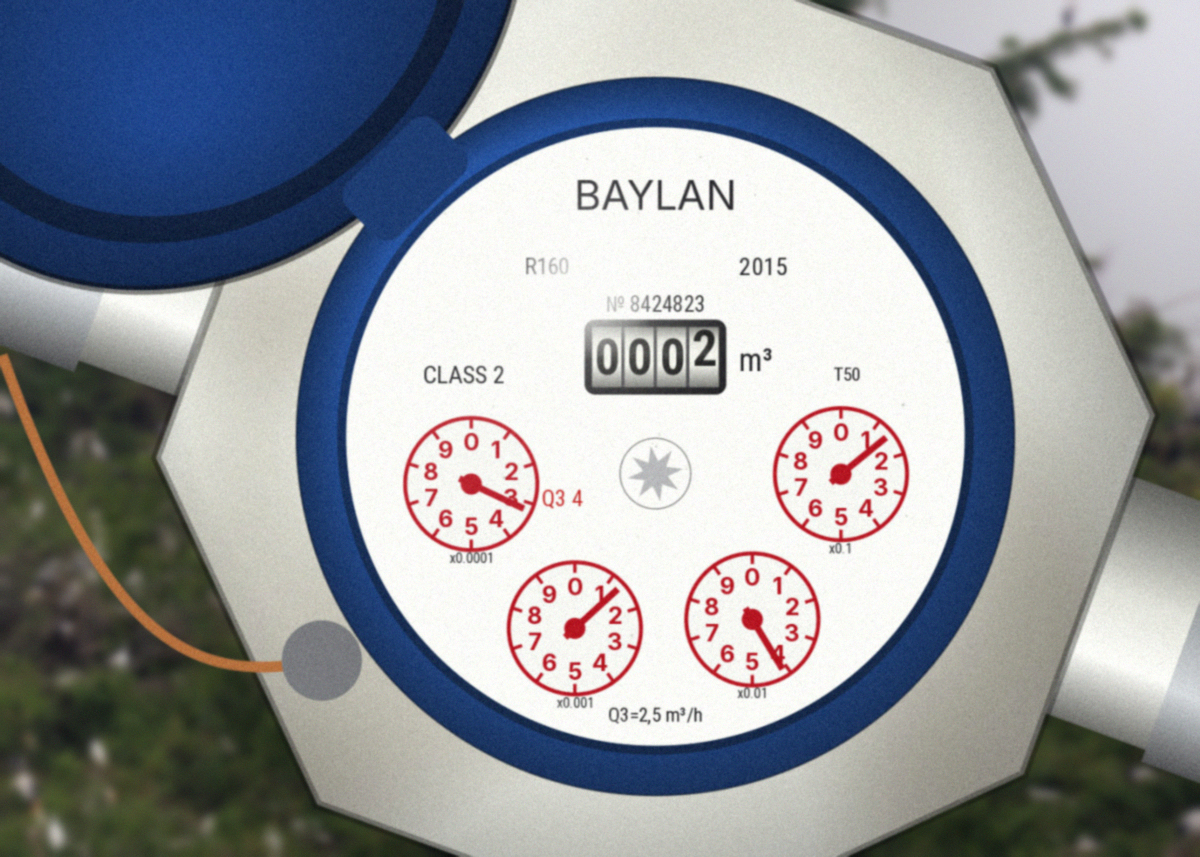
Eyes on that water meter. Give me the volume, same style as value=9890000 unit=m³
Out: value=2.1413 unit=m³
